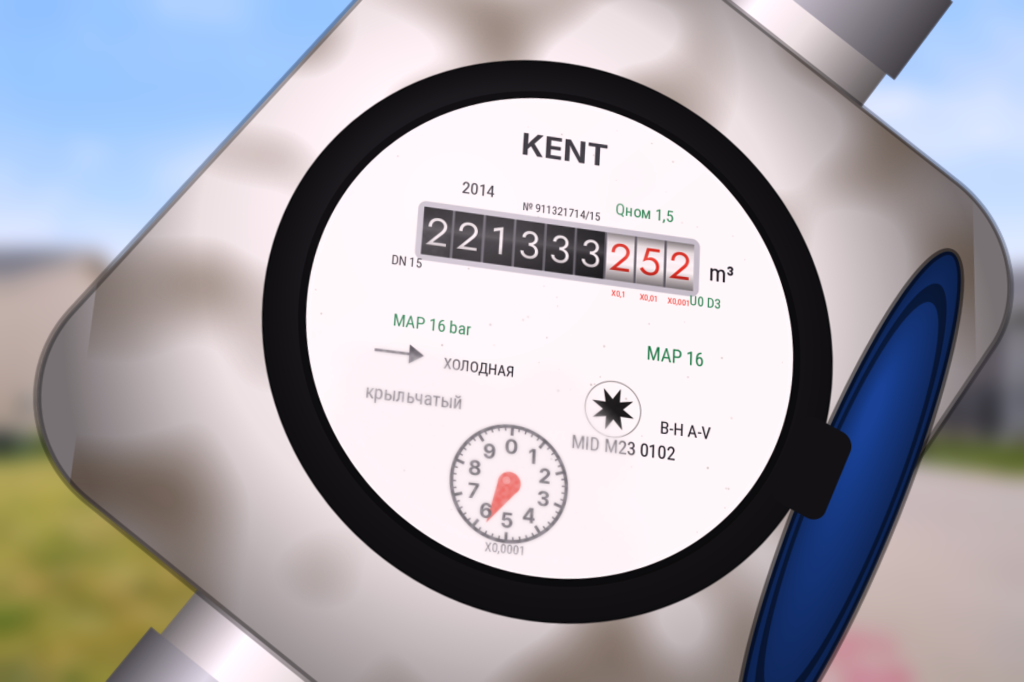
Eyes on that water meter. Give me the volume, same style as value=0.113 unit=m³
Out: value=221333.2525 unit=m³
